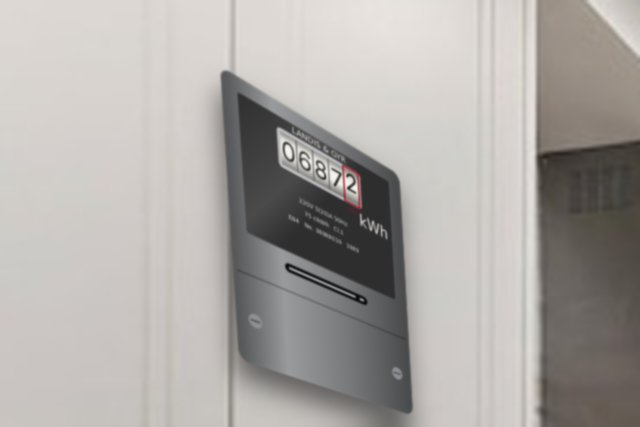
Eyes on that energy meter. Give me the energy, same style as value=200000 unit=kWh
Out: value=687.2 unit=kWh
